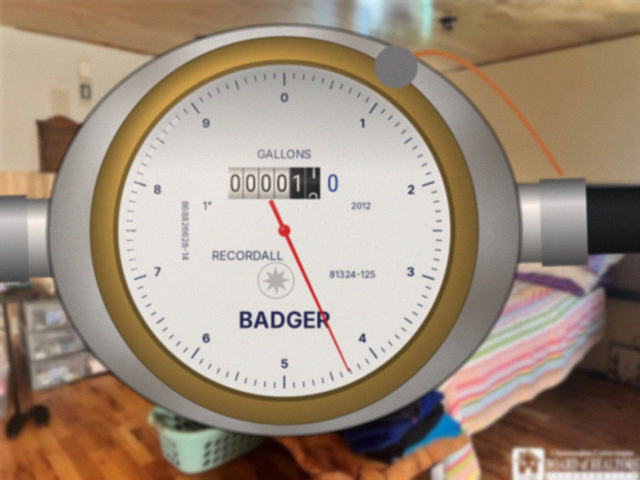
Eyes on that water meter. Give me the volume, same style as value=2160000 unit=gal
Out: value=114.3 unit=gal
